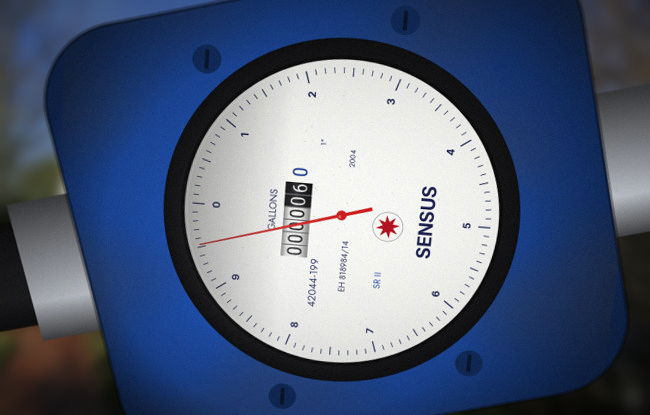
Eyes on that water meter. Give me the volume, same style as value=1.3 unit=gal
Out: value=59.5 unit=gal
